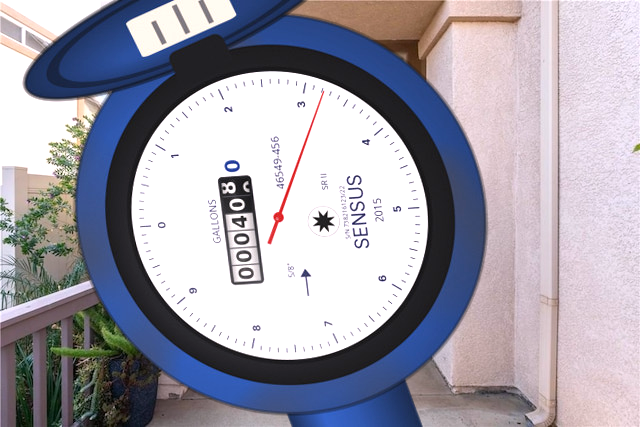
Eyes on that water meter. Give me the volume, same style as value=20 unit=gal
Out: value=4083.2 unit=gal
